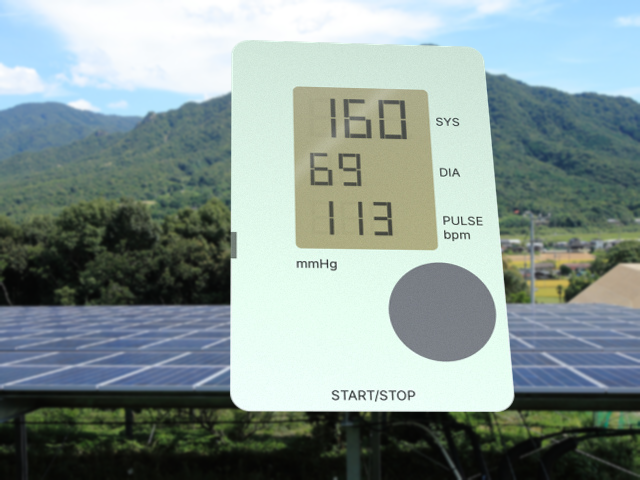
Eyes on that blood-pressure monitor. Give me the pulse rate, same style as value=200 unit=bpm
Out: value=113 unit=bpm
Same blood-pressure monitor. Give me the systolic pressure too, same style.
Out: value=160 unit=mmHg
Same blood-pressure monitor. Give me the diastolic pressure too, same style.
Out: value=69 unit=mmHg
